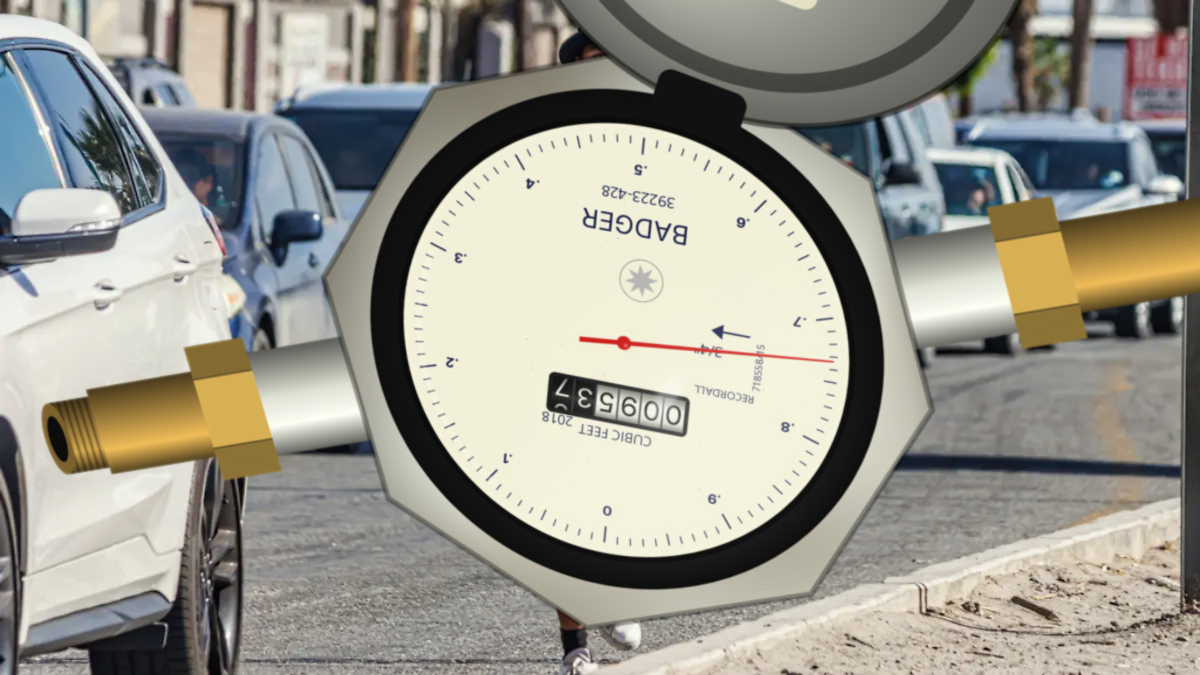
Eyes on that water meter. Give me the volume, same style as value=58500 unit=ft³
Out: value=9536.73 unit=ft³
